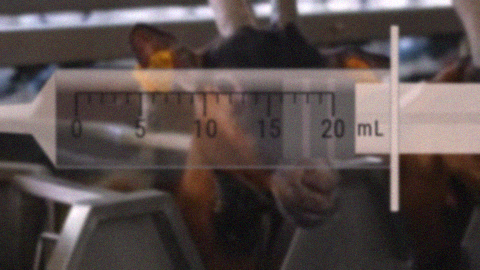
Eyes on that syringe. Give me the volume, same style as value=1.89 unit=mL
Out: value=16 unit=mL
